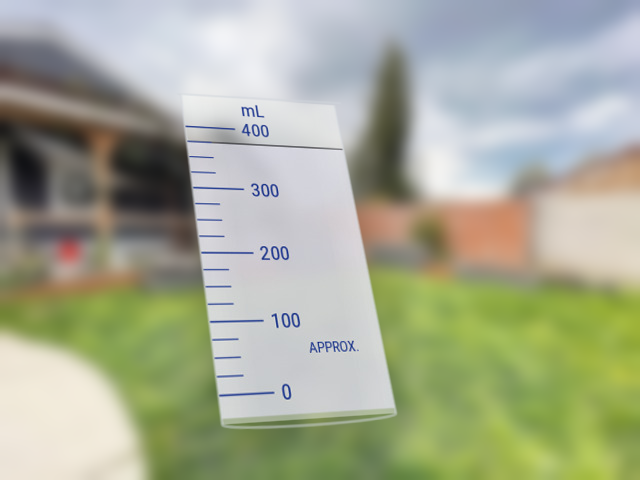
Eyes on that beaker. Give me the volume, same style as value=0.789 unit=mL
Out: value=375 unit=mL
